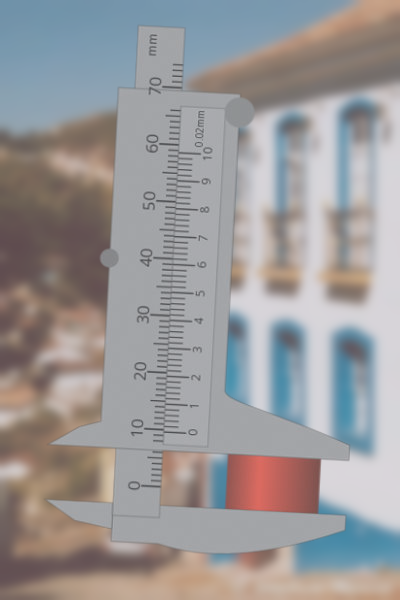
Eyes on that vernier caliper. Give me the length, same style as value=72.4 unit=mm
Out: value=9.6 unit=mm
